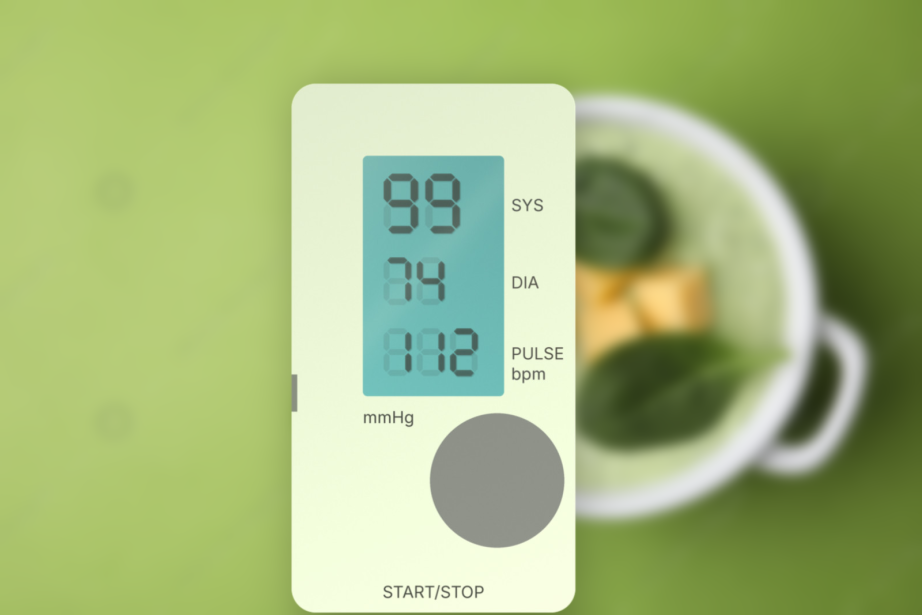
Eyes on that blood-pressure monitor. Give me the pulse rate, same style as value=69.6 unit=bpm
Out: value=112 unit=bpm
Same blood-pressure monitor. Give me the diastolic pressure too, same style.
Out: value=74 unit=mmHg
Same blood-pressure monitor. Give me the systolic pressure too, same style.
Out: value=99 unit=mmHg
